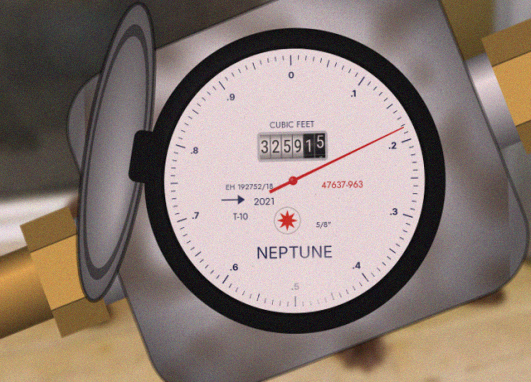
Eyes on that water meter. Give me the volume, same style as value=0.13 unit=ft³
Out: value=325915.18 unit=ft³
